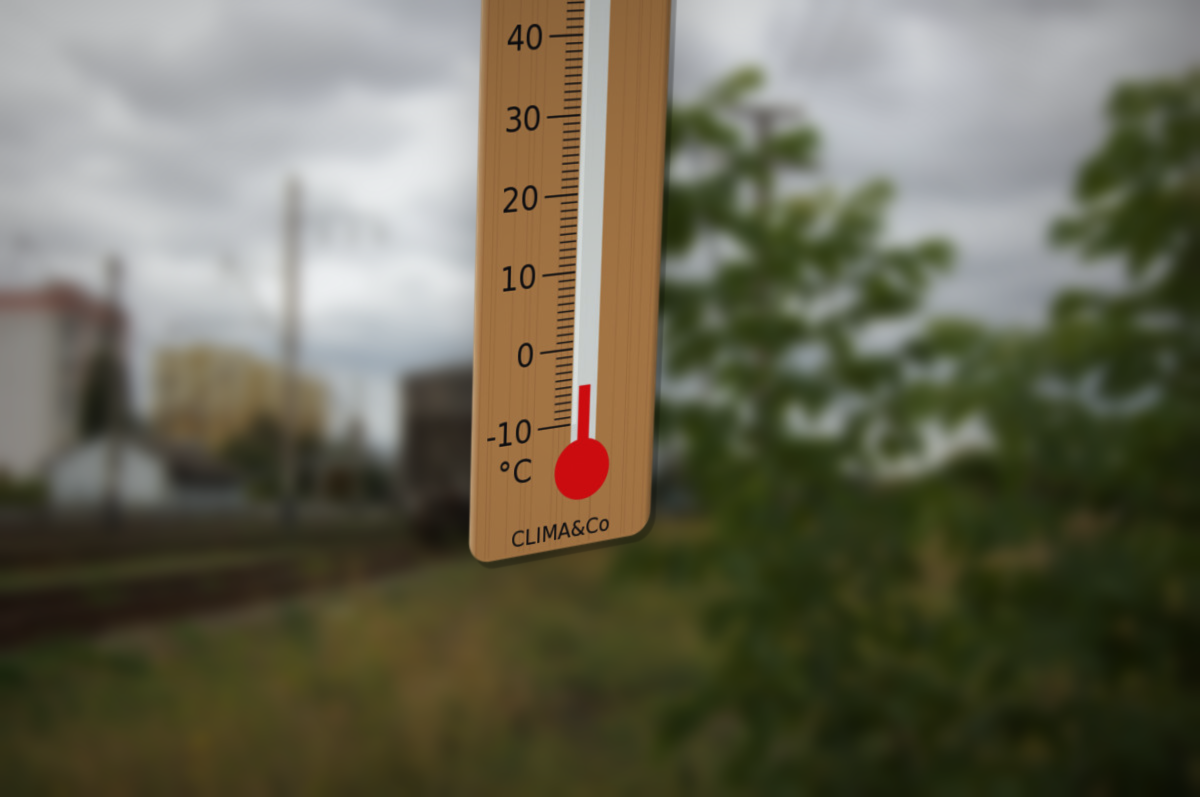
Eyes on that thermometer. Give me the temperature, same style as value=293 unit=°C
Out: value=-5 unit=°C
